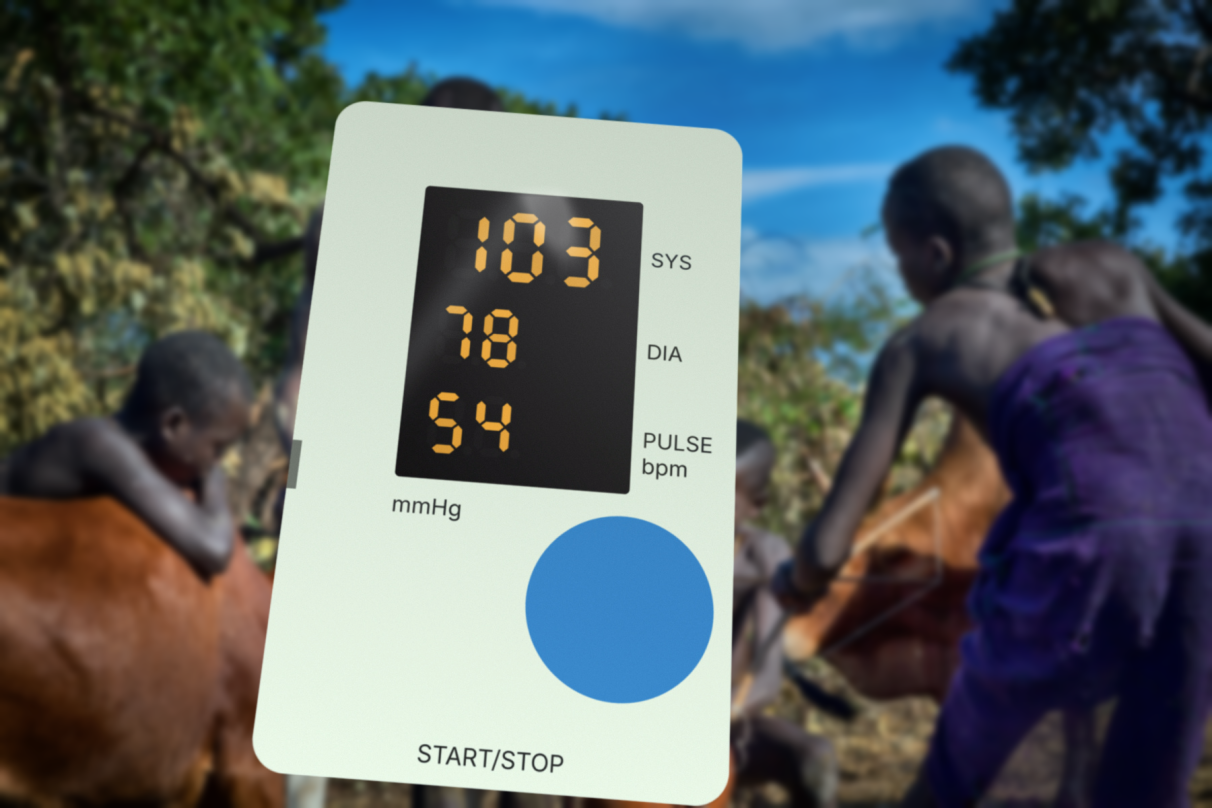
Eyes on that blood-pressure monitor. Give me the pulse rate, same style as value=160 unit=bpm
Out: value=54 unit=bpm
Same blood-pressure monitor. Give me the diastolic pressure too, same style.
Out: value=78 unit=mmHg
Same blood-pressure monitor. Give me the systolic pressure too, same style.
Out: value=103 unit=mmHg
